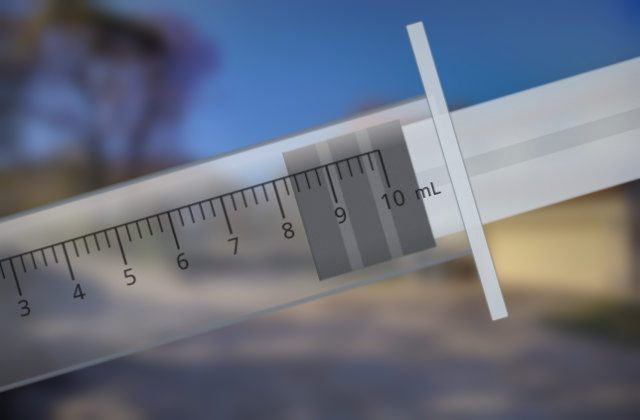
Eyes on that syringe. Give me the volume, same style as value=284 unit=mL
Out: value=8.3 unit=mL
